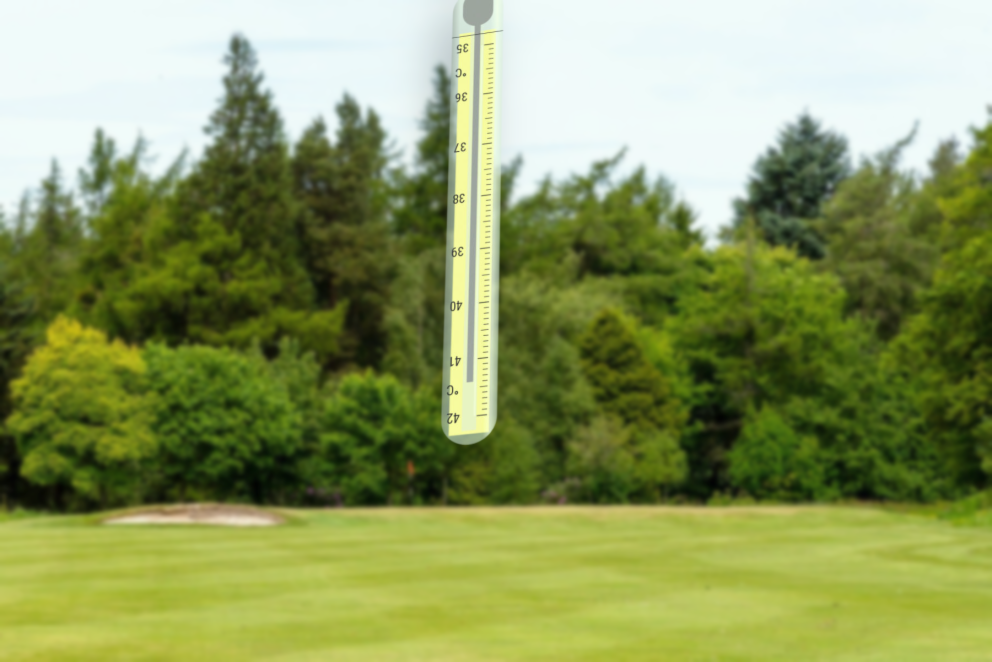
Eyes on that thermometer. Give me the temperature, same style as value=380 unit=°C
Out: value=41.4 unit=°C
